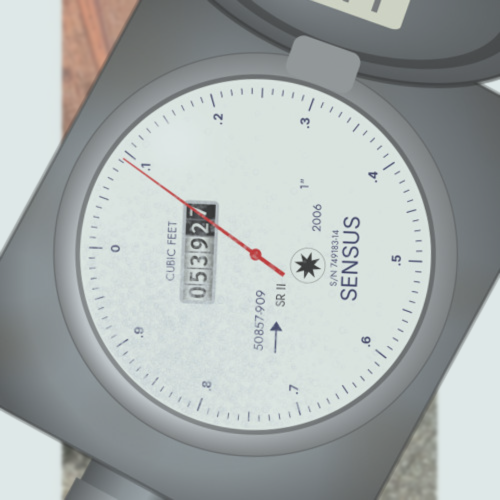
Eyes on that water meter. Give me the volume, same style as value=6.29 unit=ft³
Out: value=53927.09 unit=ft³
